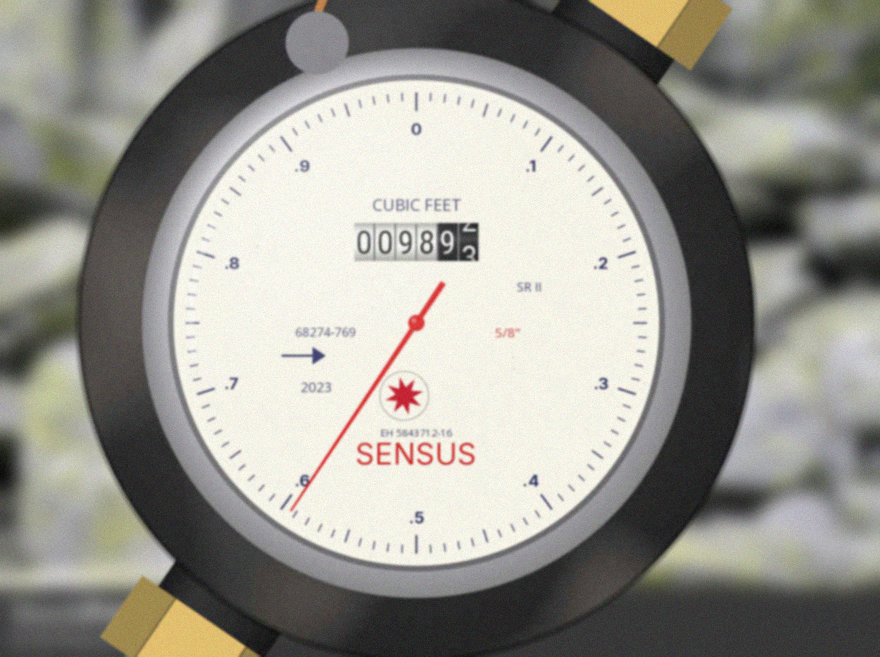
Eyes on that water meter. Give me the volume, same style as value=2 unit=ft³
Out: value=9892.59 unit=ft³
